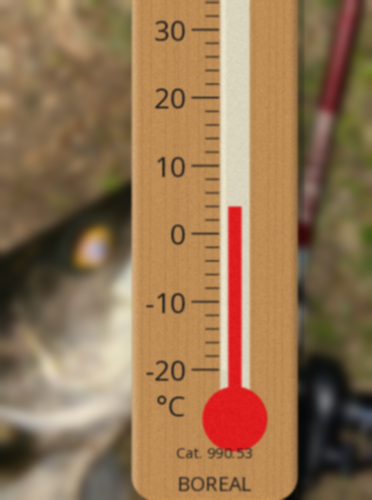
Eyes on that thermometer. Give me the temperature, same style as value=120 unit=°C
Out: value=4 unit=°C
